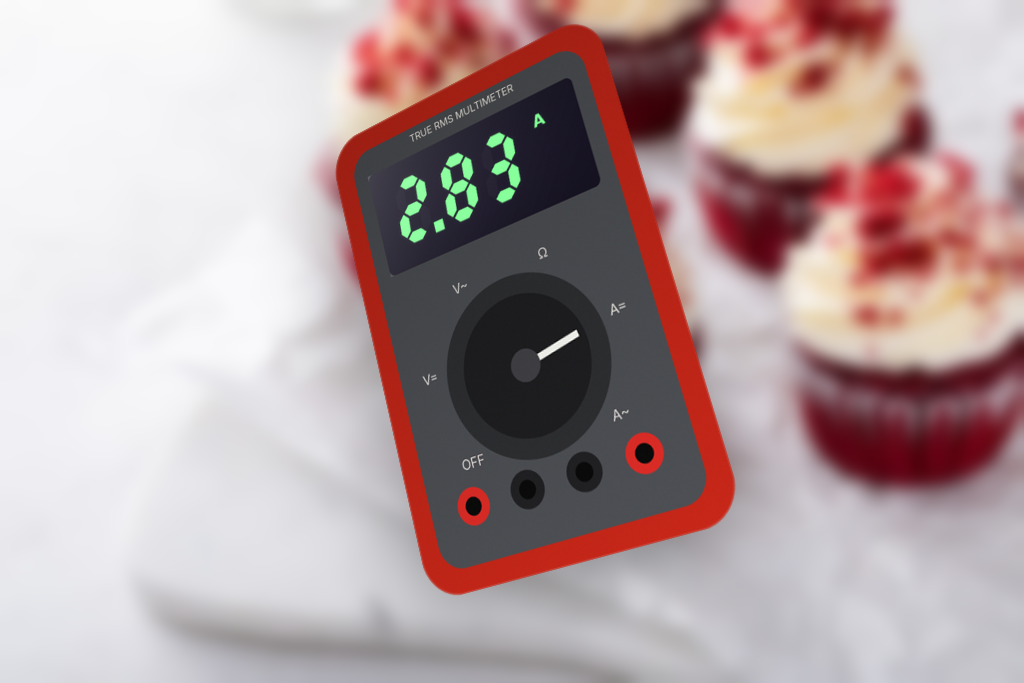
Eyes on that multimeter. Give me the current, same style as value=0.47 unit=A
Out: value=2.83 unit=A
